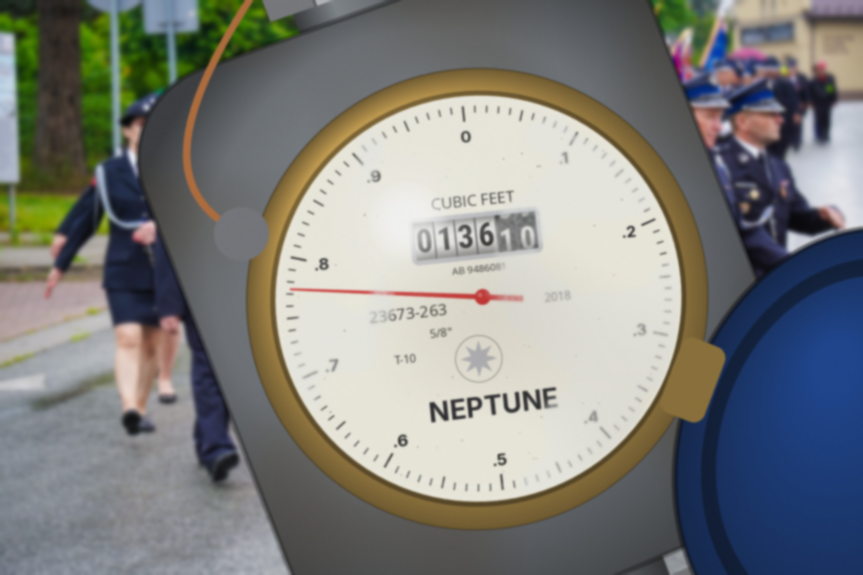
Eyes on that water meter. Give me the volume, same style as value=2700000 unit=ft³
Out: value=13609.77 unit=ft³
